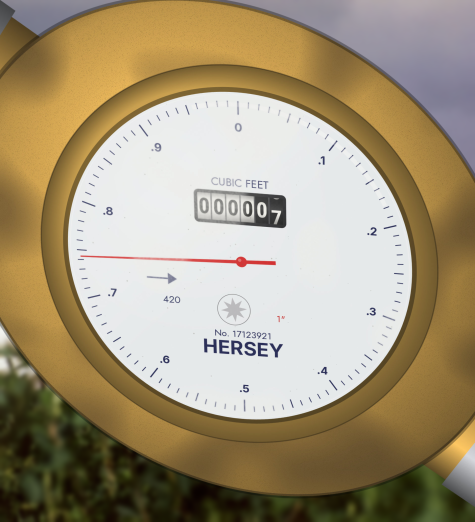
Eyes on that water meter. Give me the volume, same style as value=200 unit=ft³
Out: value=6.74 unit=ft³
